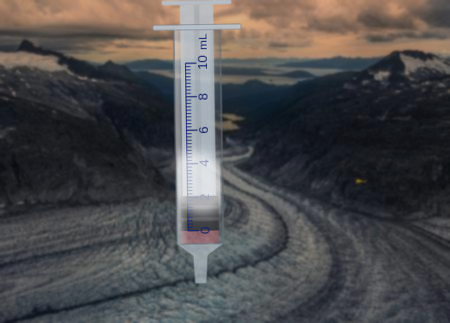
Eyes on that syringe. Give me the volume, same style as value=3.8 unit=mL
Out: value=0 unit=mL
